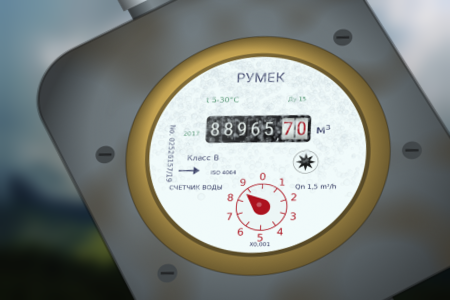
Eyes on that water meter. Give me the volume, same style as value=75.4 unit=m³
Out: value=88965.708 unit=m³
